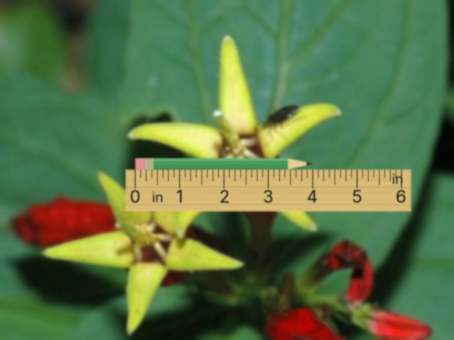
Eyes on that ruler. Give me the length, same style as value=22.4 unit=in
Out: value=4 unit=in
